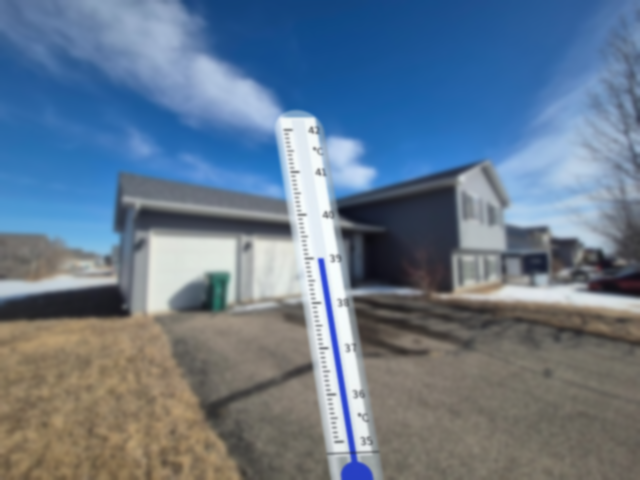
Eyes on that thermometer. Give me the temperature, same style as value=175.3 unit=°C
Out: value=39 unit=°C
